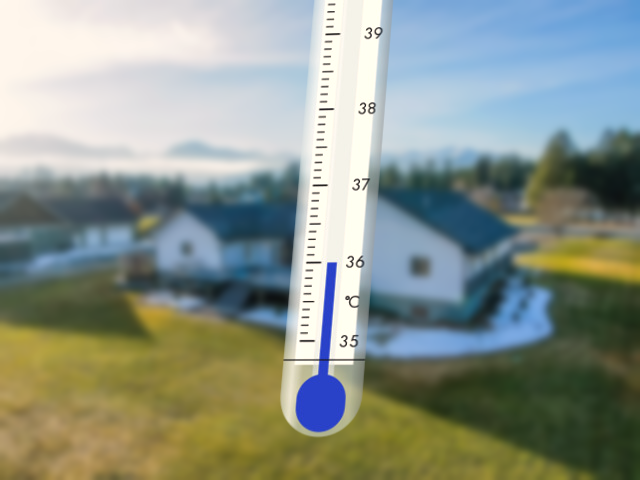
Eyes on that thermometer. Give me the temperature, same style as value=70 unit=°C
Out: value=36 unit=°C
